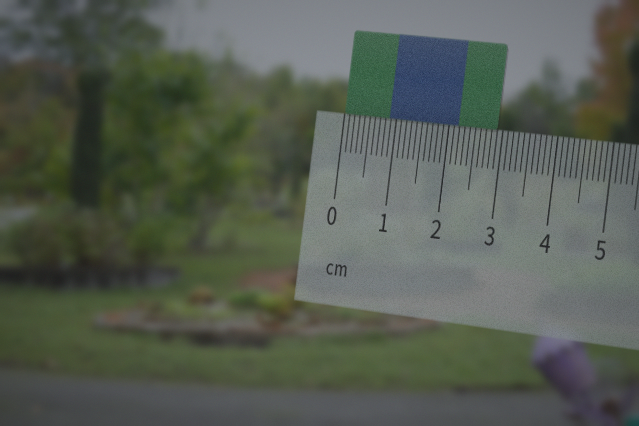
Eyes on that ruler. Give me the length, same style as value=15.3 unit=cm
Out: value=2.9 unit=cm
